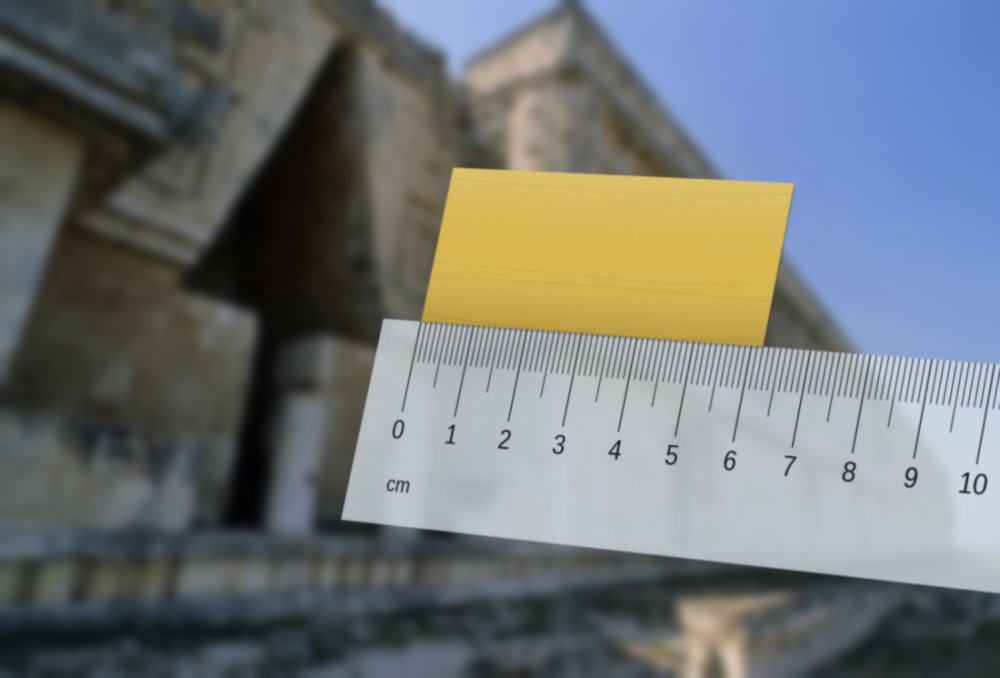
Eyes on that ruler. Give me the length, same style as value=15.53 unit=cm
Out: value=6.2 unit=cm
